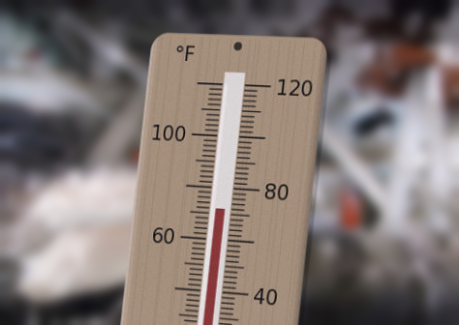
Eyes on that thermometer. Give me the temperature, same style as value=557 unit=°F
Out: value=72 unit=°F
